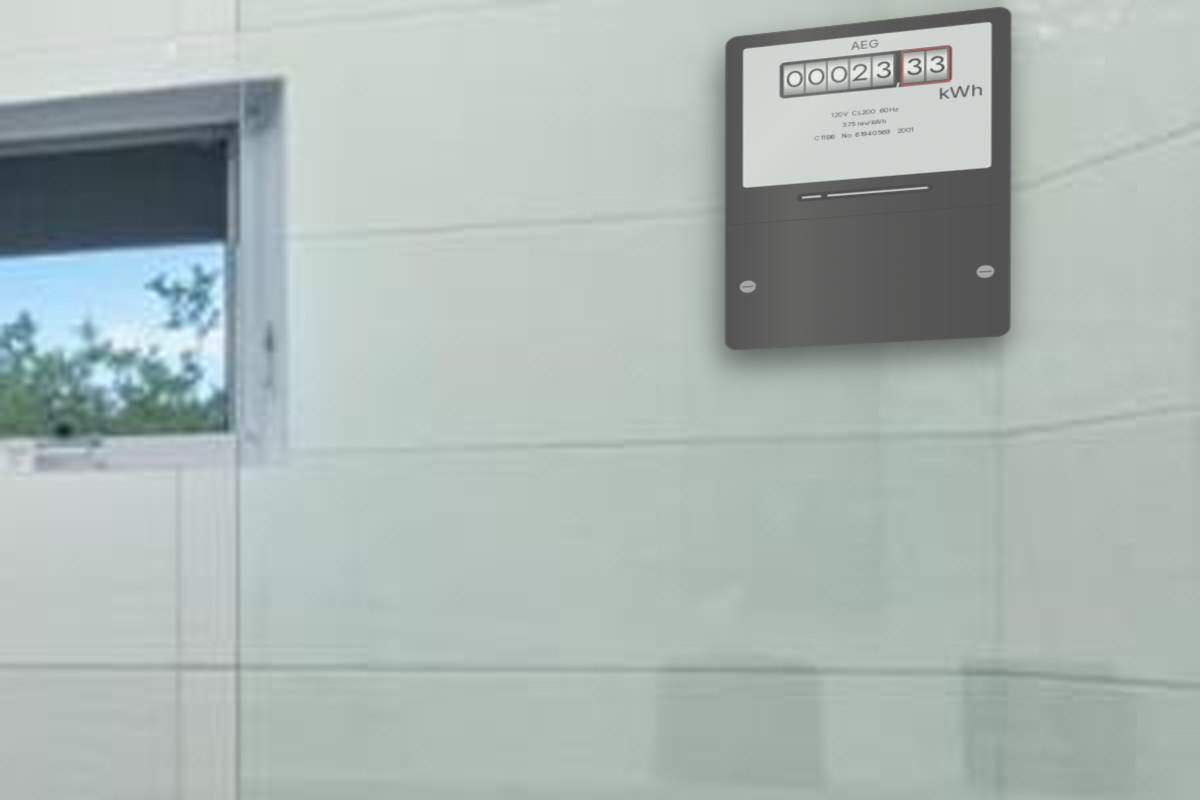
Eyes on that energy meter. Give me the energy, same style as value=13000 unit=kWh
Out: value=23.33 unit=kWh
